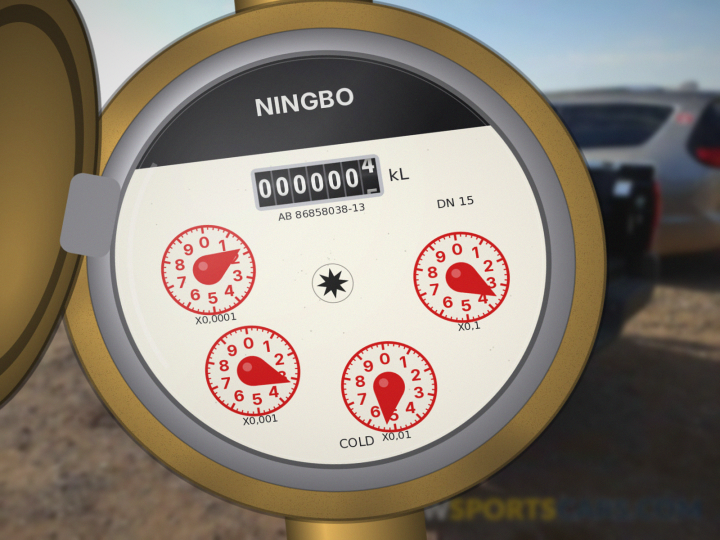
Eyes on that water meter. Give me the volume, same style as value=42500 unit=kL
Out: value=4.3531 unit=kL
